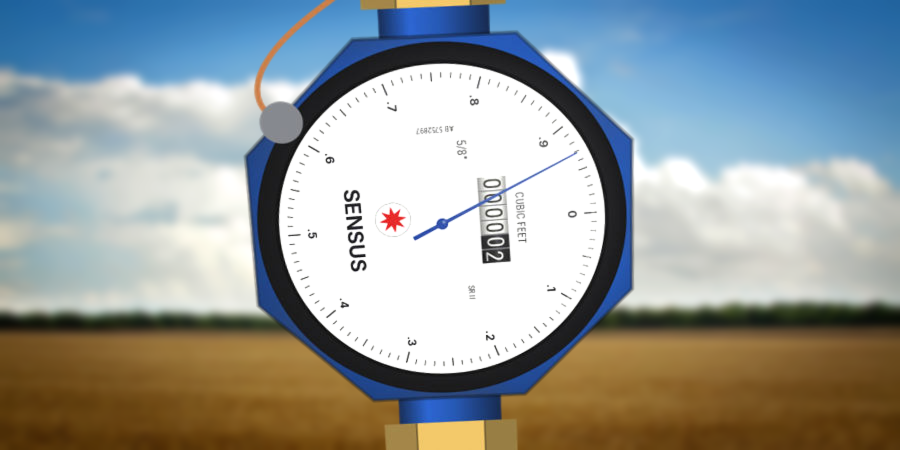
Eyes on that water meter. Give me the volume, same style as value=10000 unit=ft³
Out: value=1.93 unit=ft³
